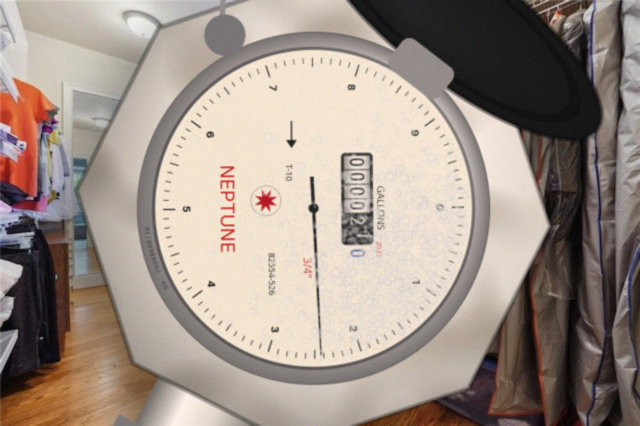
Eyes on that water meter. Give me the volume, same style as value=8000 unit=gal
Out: value=212.4 unit=gal
